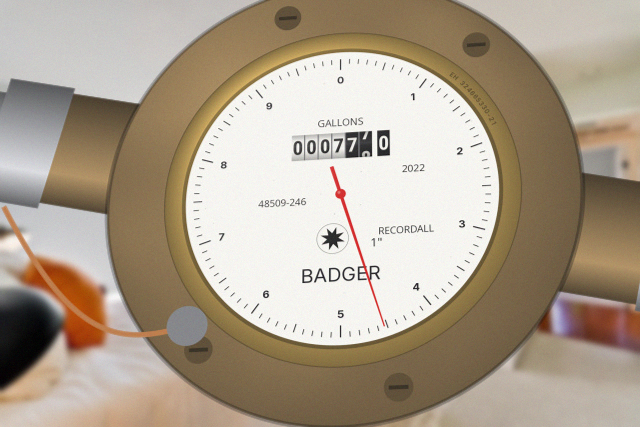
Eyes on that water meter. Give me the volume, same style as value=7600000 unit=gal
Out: value=7774.5 unit=gal
